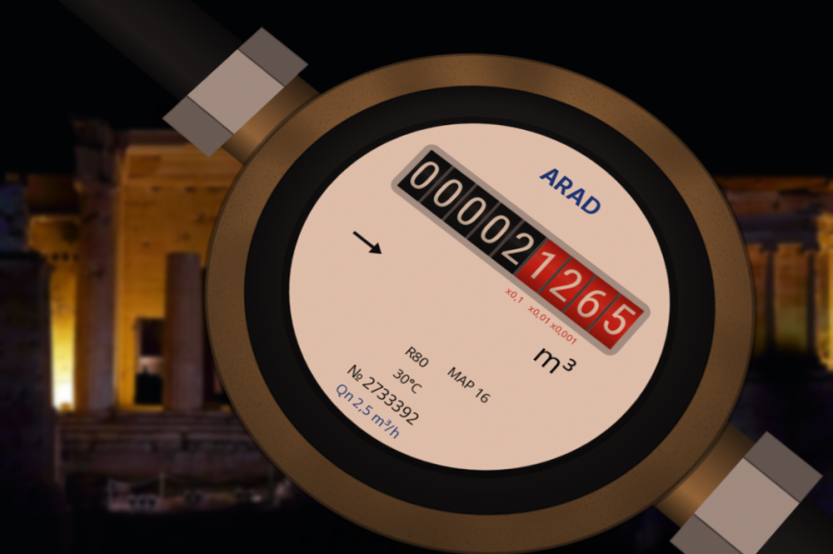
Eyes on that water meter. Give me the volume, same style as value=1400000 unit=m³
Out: value=2.1265 unit=m³
